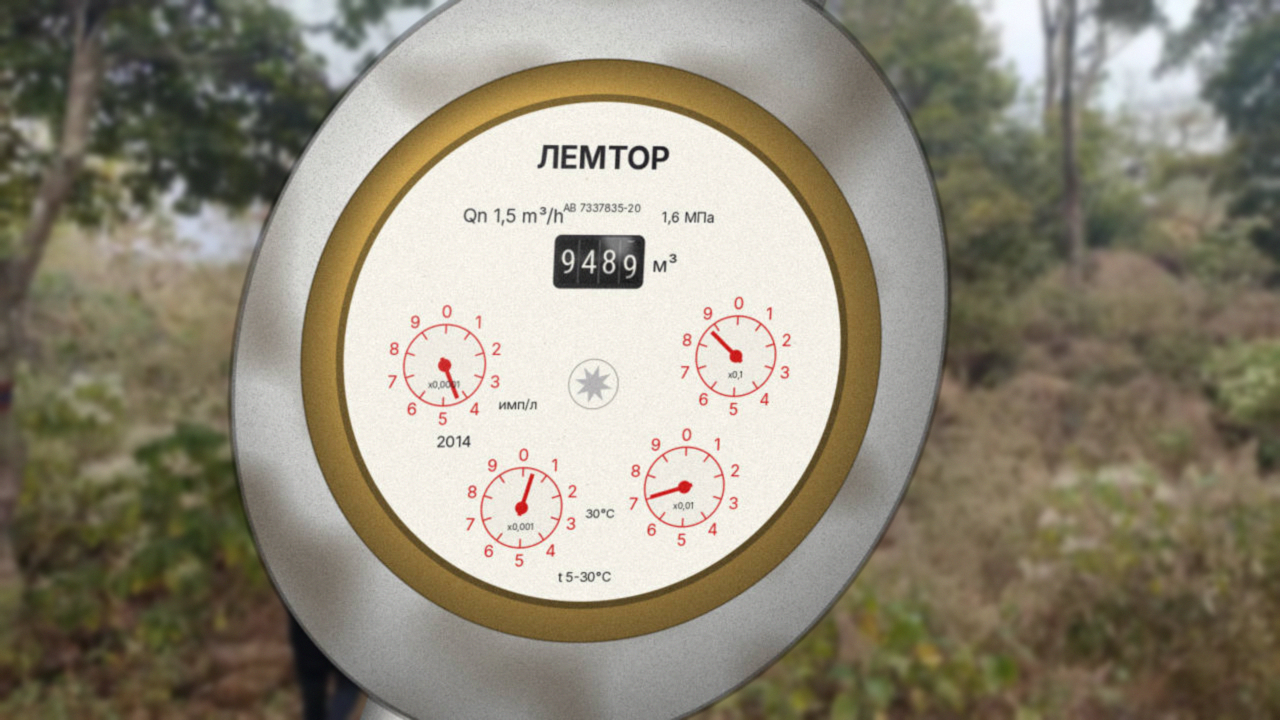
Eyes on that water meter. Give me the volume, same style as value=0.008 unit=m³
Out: value=9488.8704 unit=m³
